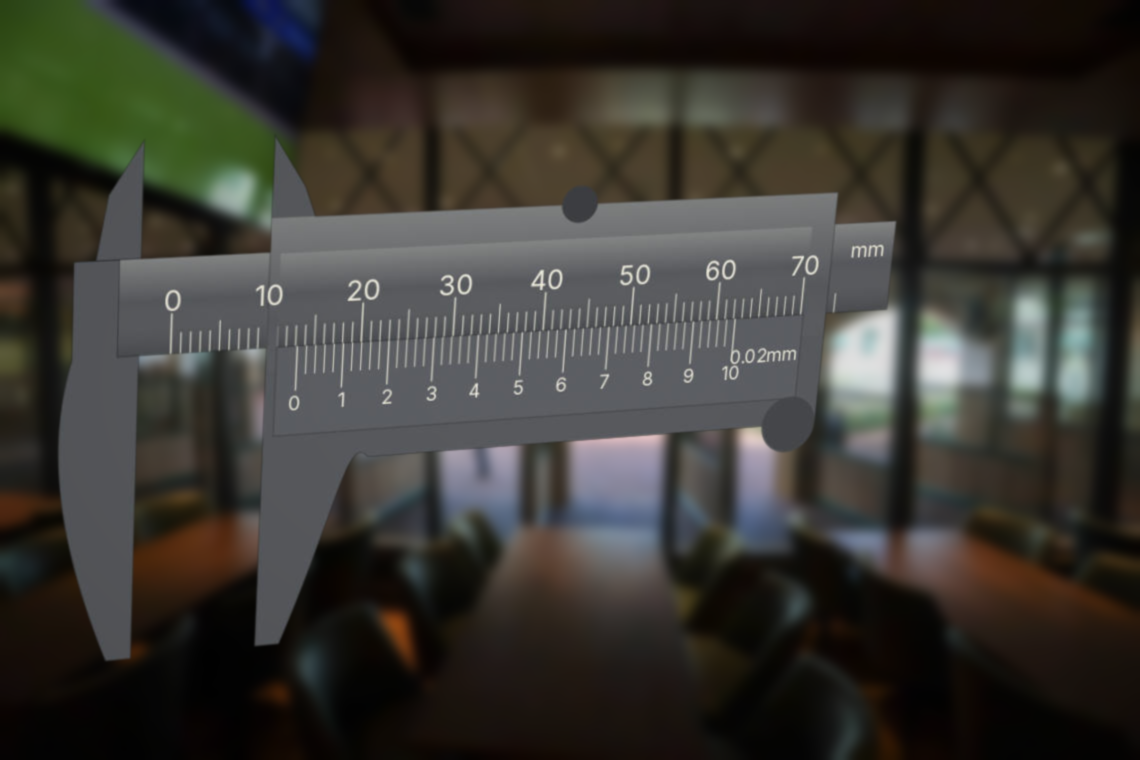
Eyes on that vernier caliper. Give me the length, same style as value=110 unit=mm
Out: value=13.2 unit=mm
